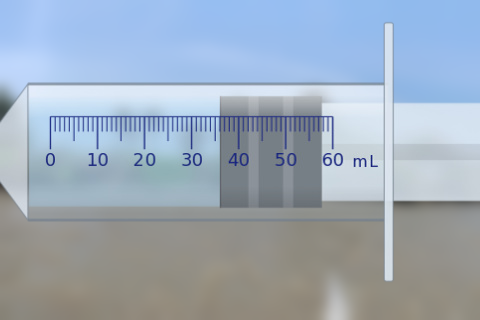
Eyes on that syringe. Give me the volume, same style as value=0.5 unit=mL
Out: value=36 unit=mL
